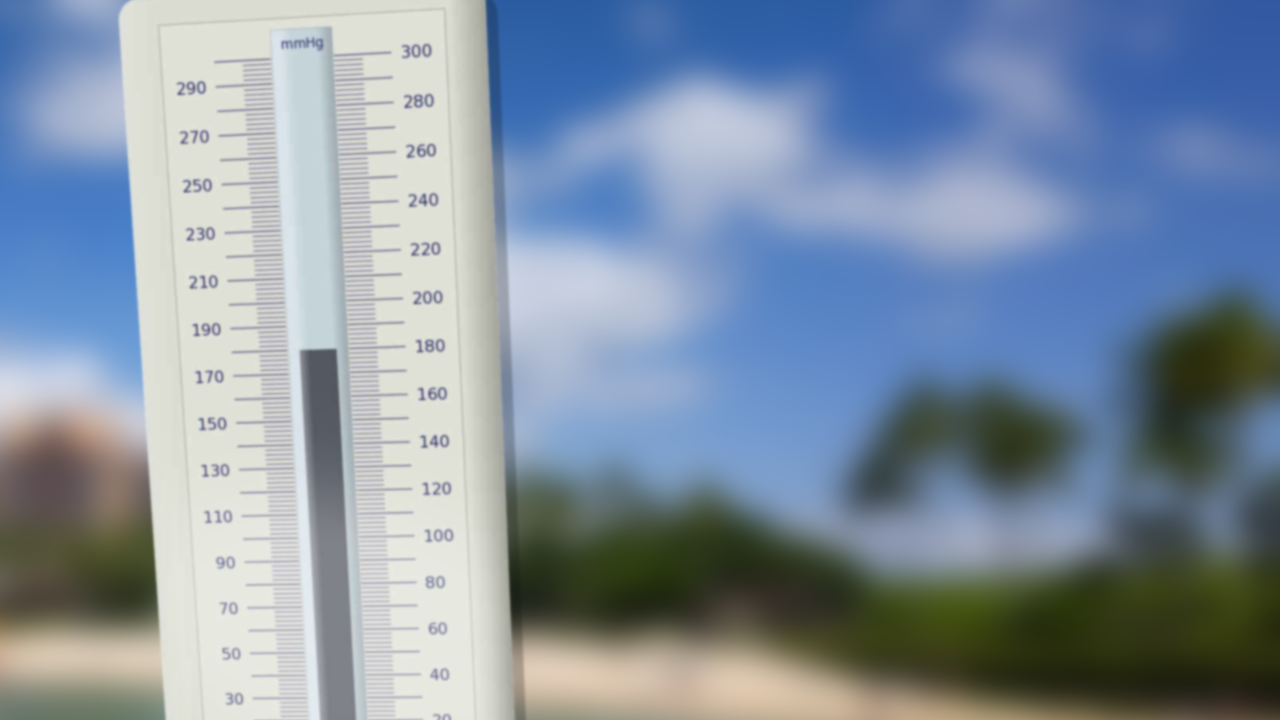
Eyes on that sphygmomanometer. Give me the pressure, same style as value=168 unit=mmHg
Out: value=180 unit=mmHg
